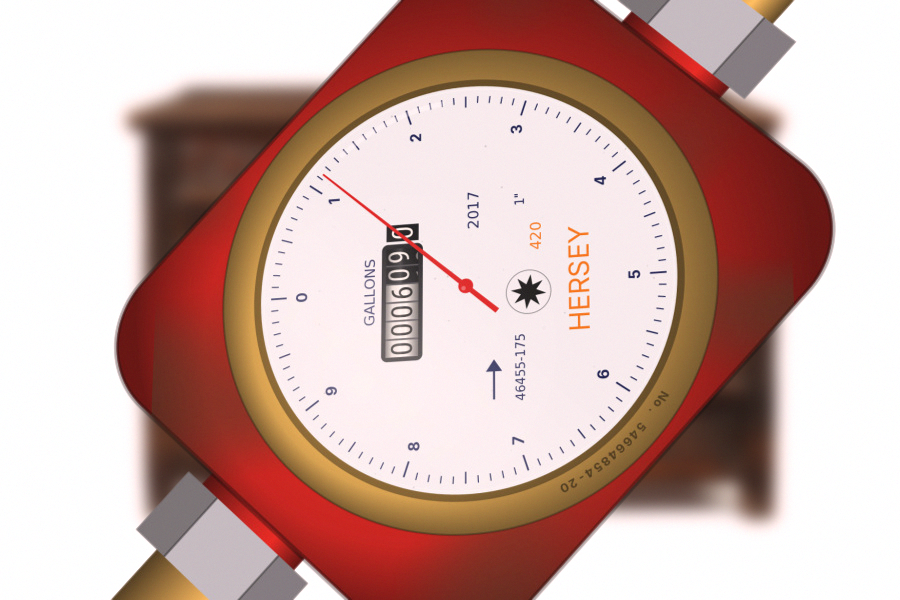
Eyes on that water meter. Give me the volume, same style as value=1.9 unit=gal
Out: value=6091.1 unit=gal
